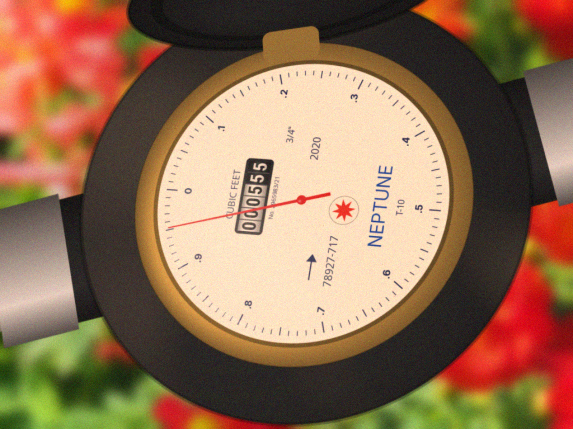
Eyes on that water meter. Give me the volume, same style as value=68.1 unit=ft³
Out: value=554.95 unit=ft³
